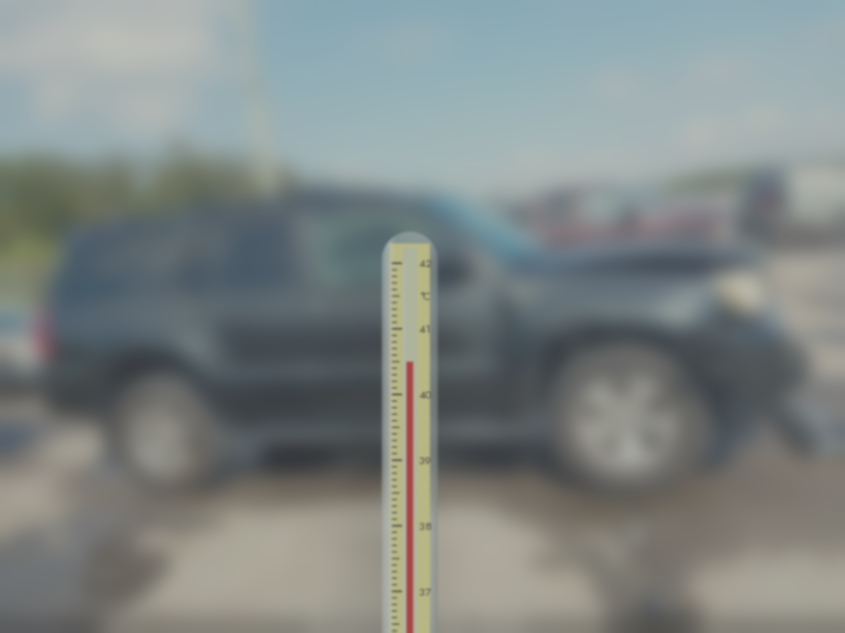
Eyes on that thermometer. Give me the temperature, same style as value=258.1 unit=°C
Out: value=40.5 unit=°C
